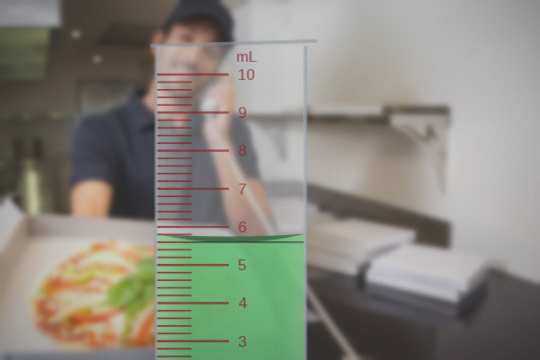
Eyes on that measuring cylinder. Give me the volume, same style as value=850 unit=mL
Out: value=5.6 unit=mL
